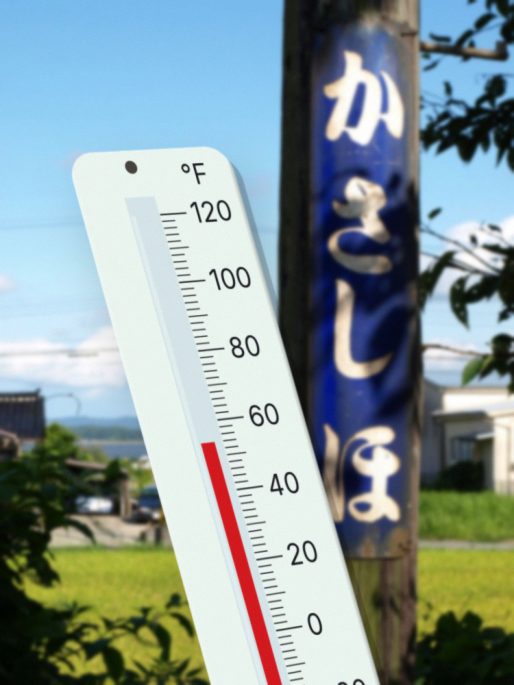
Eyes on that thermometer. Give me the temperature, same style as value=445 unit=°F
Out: value=54 unit=°F
